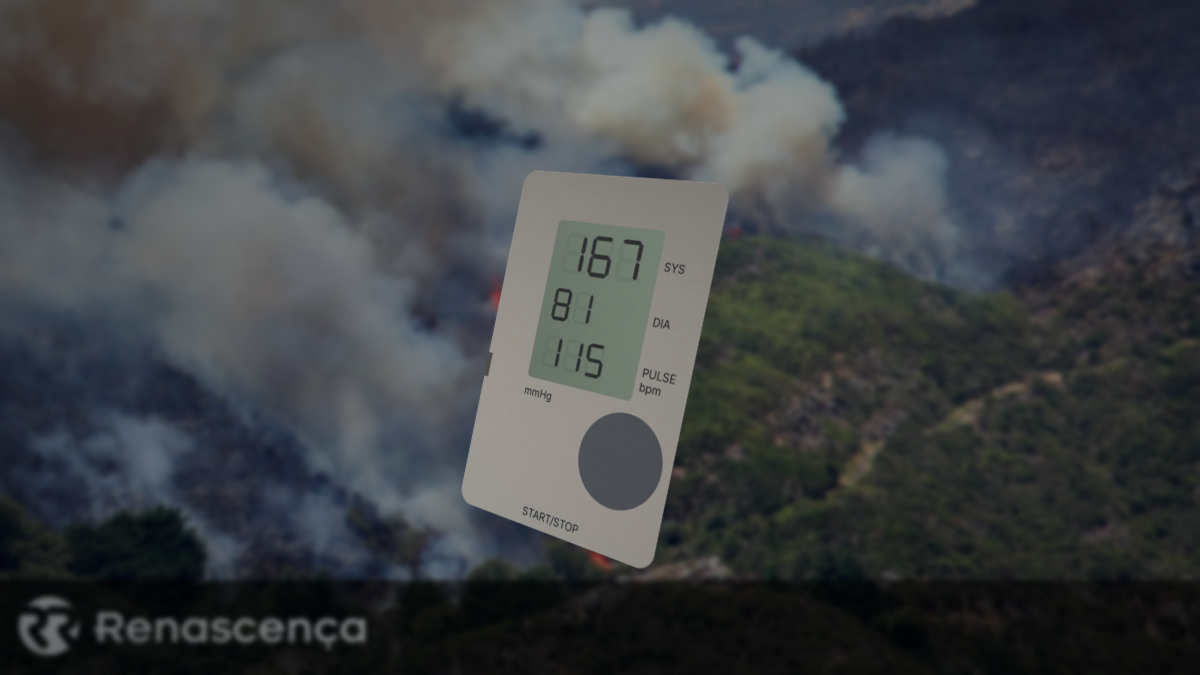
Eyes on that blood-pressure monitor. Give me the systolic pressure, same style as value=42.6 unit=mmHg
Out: value=167 unit=mmHg
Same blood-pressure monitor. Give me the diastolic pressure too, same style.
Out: value=81 unit=mmHg
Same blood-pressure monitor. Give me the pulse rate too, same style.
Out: value=115 unit=bpm
